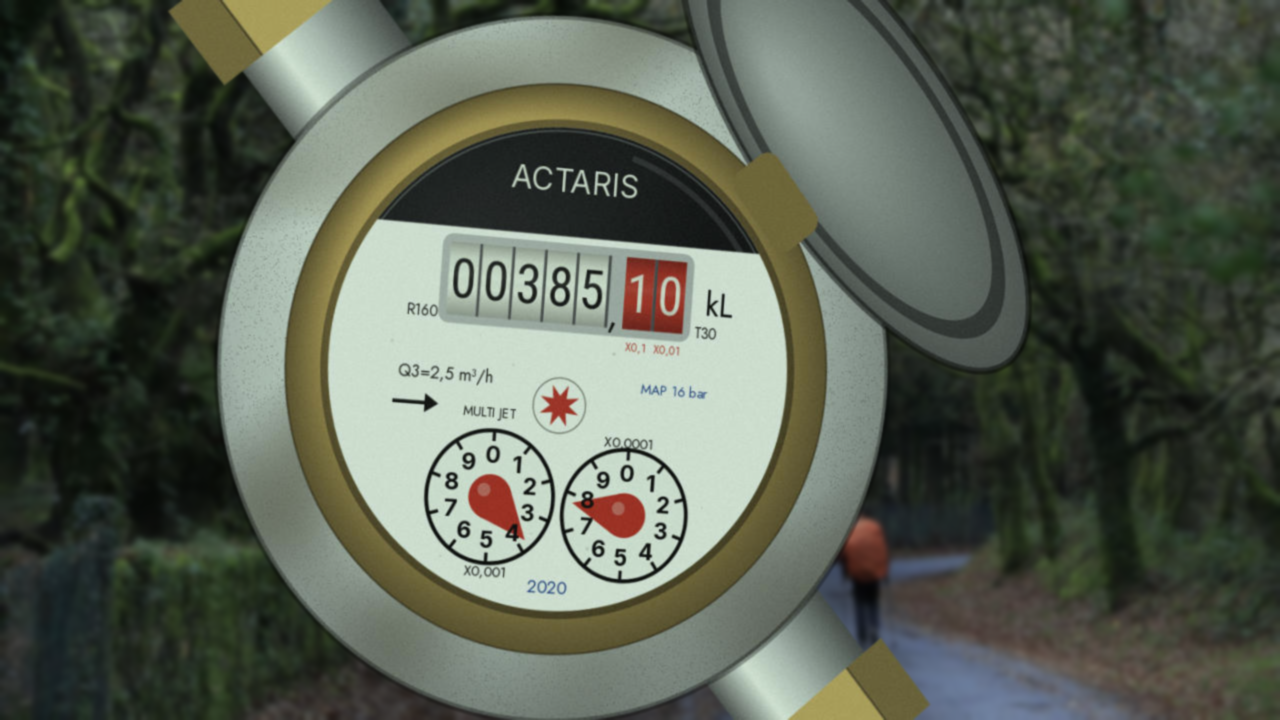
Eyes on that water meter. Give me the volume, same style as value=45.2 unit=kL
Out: value=385.1037 unit=kL
